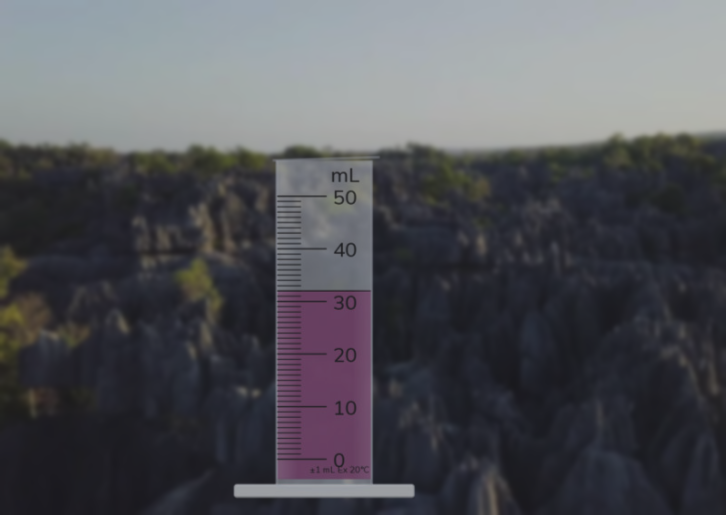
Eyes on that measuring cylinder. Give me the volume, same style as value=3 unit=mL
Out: value=32 unit=mL
